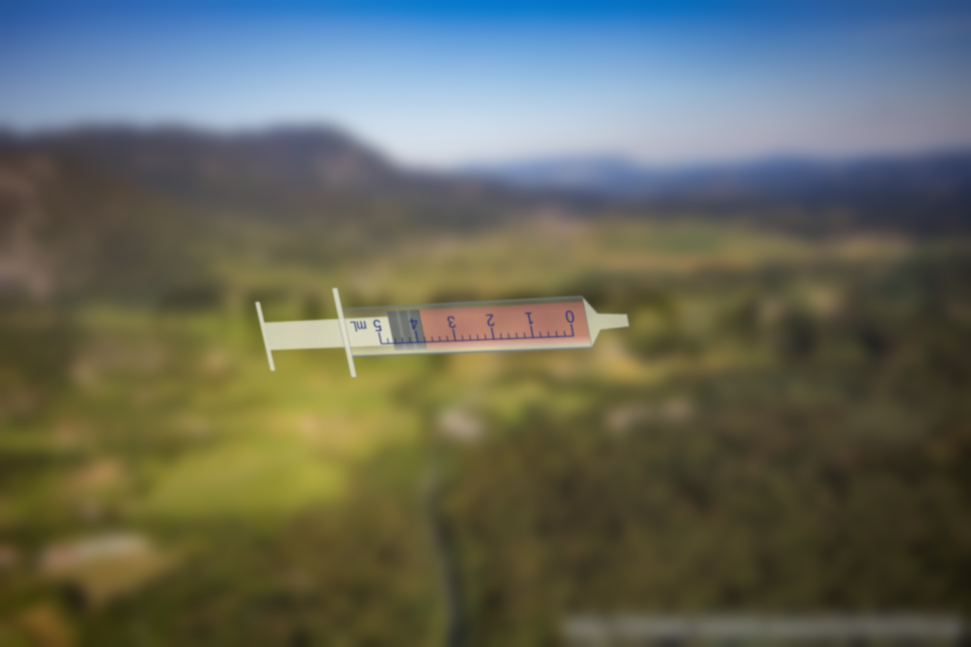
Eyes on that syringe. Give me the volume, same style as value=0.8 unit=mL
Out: value=3.8 unit=mL
